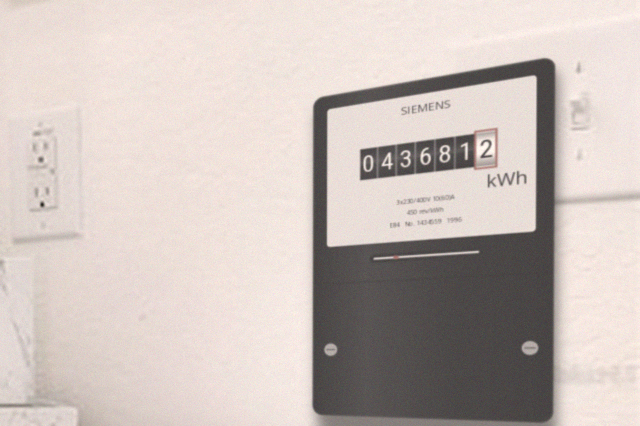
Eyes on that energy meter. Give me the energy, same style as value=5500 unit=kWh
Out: value=43681.2 unit=kWh
